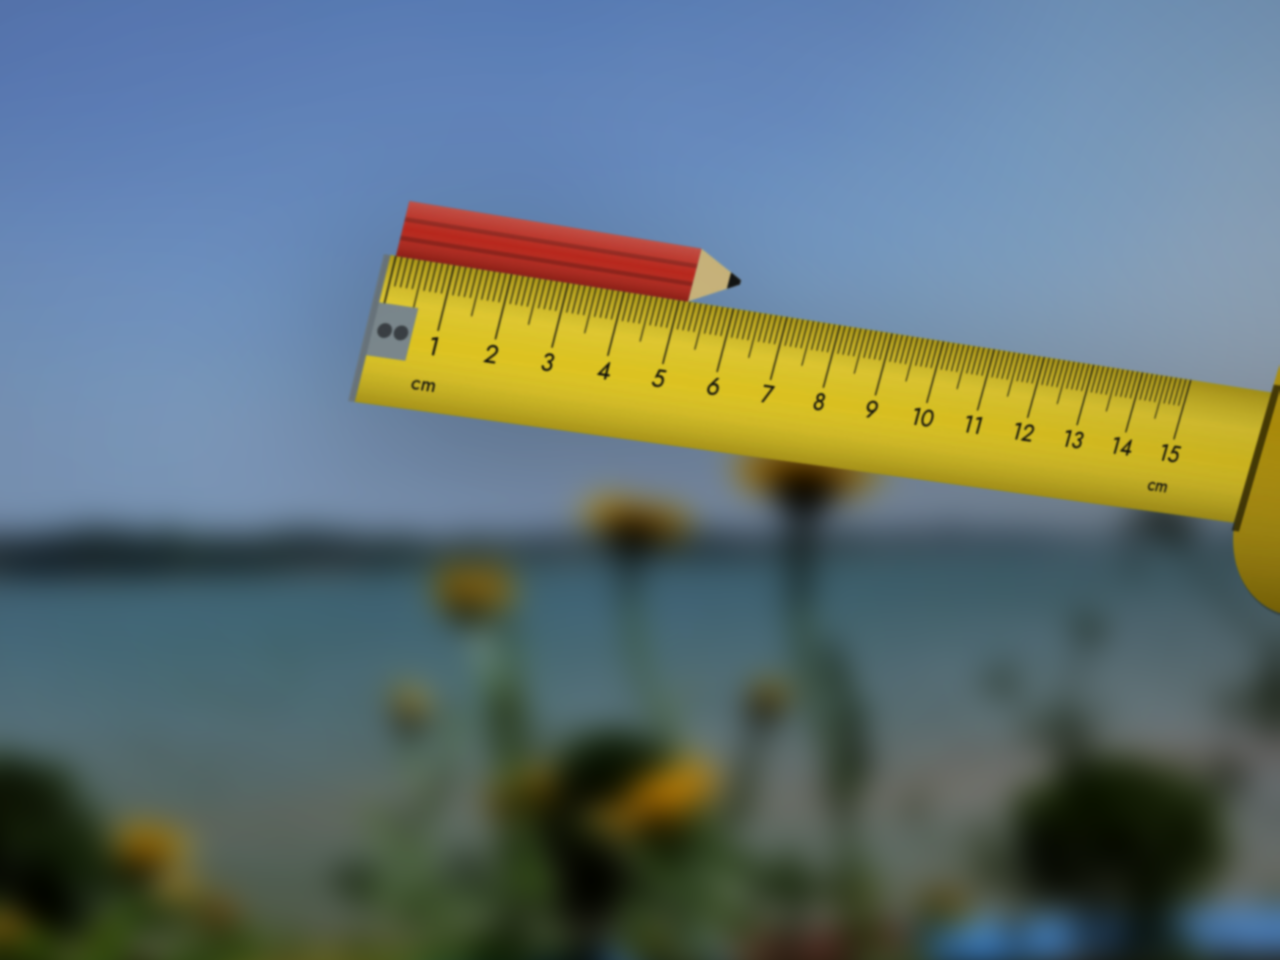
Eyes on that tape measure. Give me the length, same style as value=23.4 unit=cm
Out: value=6 unit=cm
